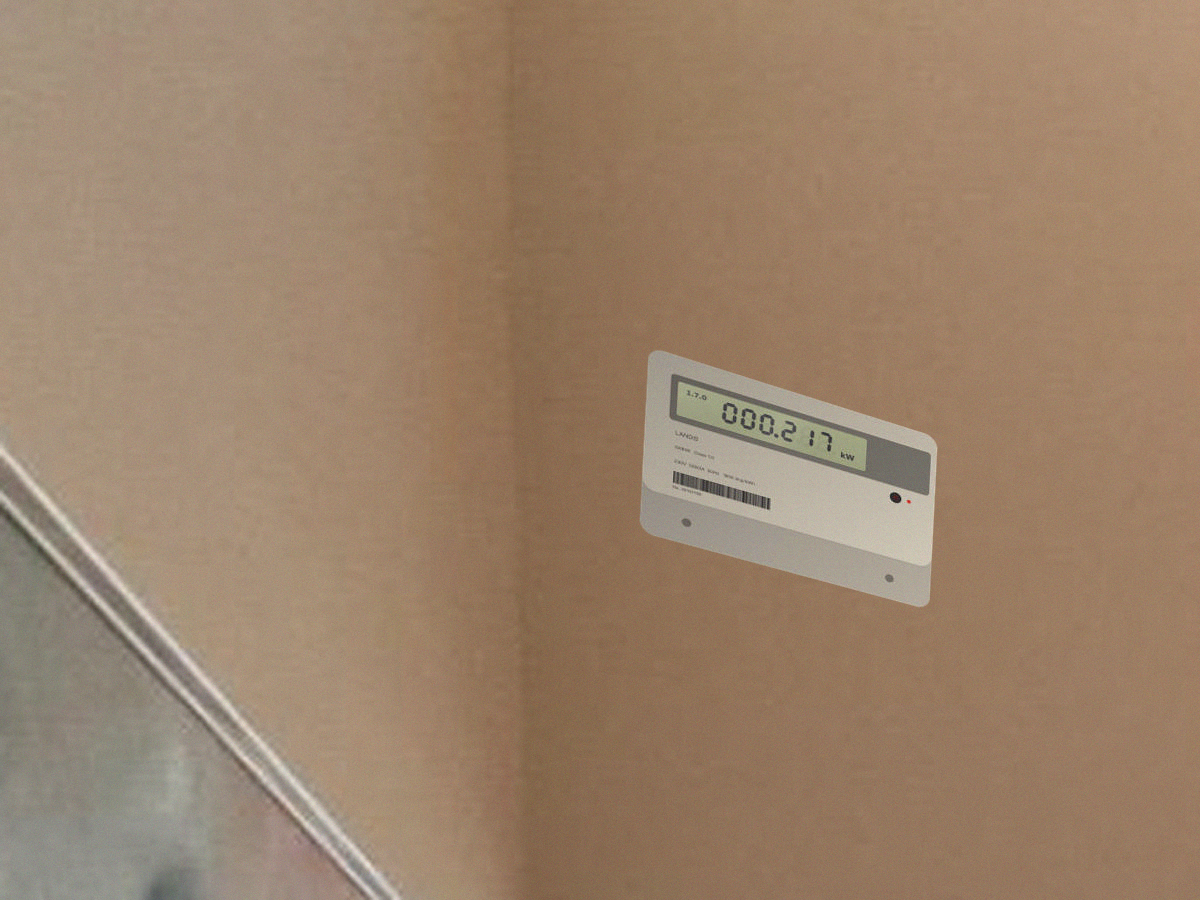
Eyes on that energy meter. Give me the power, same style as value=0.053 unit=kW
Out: value=0.217 unit=kW
